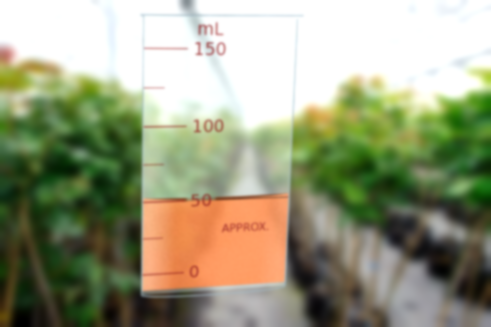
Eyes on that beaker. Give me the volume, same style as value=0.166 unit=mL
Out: value=50 unit=mL
